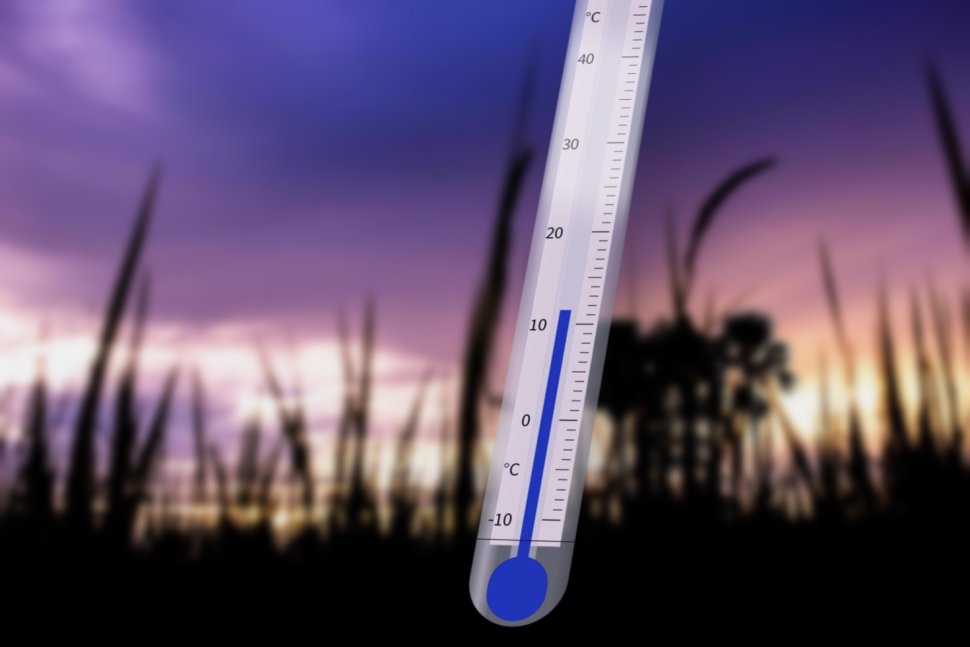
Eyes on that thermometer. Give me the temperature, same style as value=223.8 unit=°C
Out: value=11.5 unit=°C
